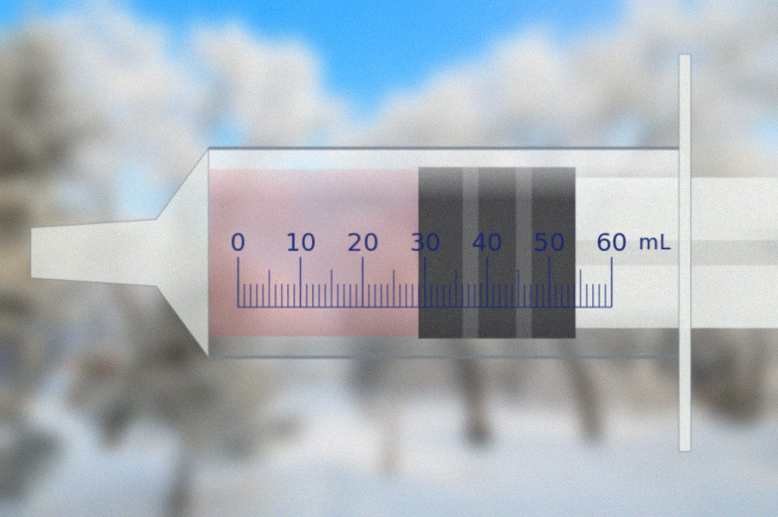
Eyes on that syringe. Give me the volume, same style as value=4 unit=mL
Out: value=29 unit=mL
